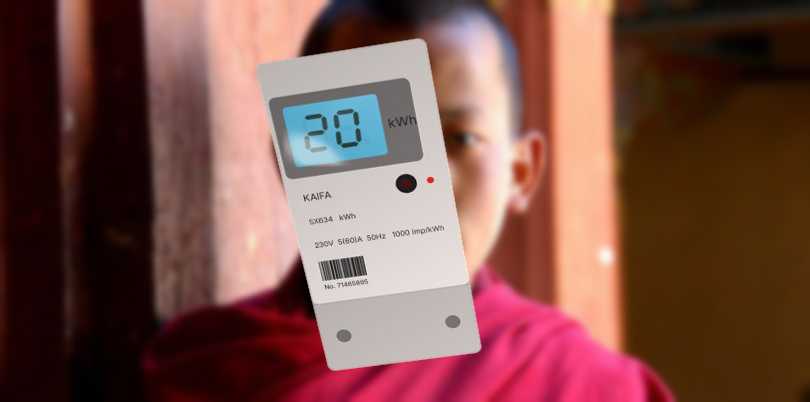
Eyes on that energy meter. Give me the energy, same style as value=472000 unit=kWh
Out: value=20 unit=kWh
